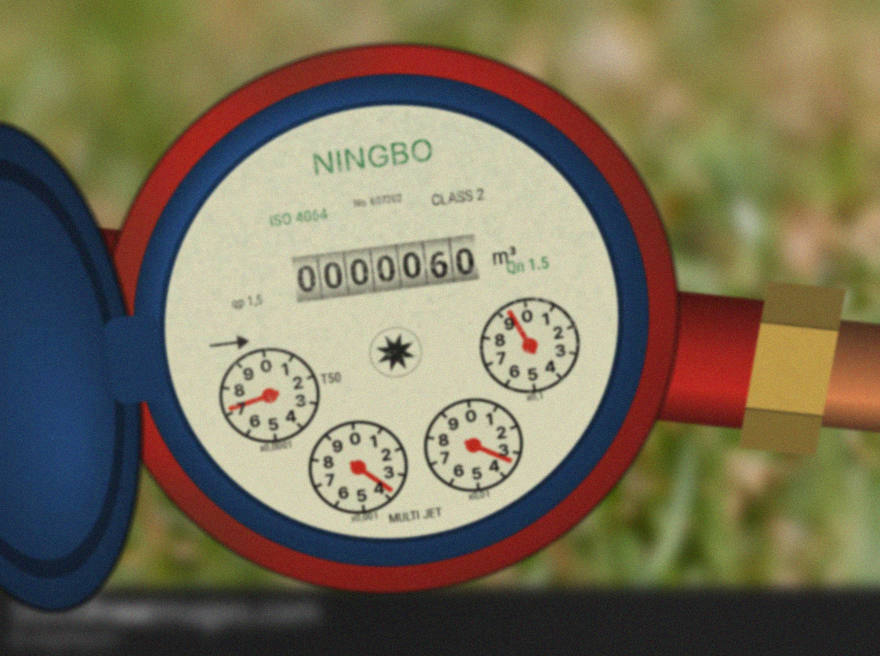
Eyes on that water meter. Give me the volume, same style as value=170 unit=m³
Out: value=59.9337 unit=m³
